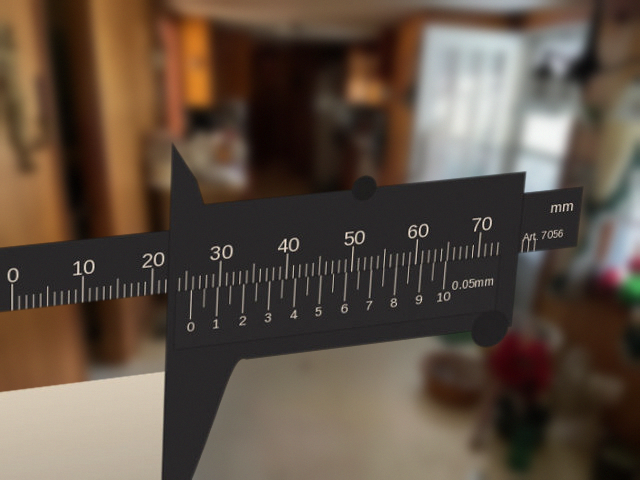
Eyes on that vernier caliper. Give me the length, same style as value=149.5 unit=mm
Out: value=25.8 unit=mm
